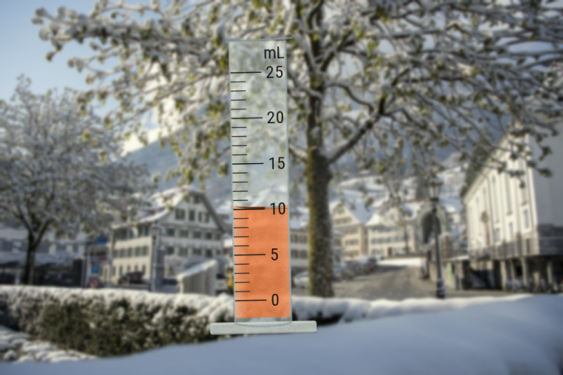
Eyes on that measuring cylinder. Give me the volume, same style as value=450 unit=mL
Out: value=10 unit=mL
